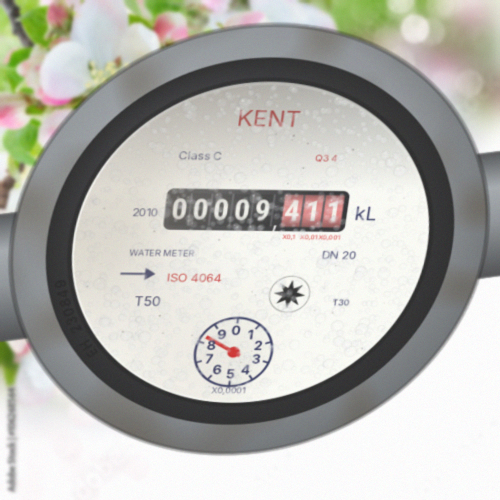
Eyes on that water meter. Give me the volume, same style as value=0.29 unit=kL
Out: value=9.4118 unit=kL
